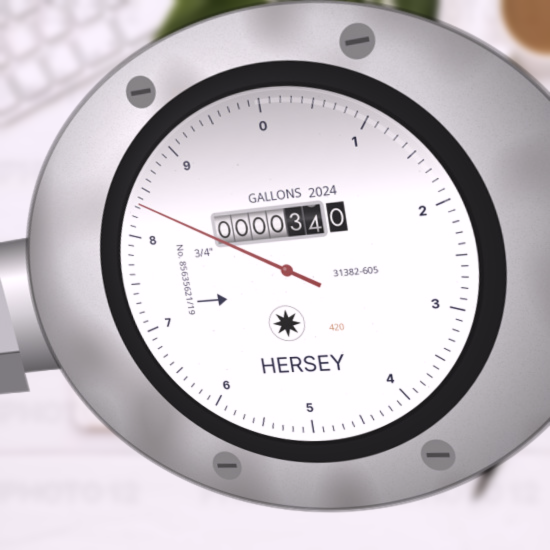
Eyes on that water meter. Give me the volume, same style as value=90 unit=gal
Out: value=338.3 unit=gal
